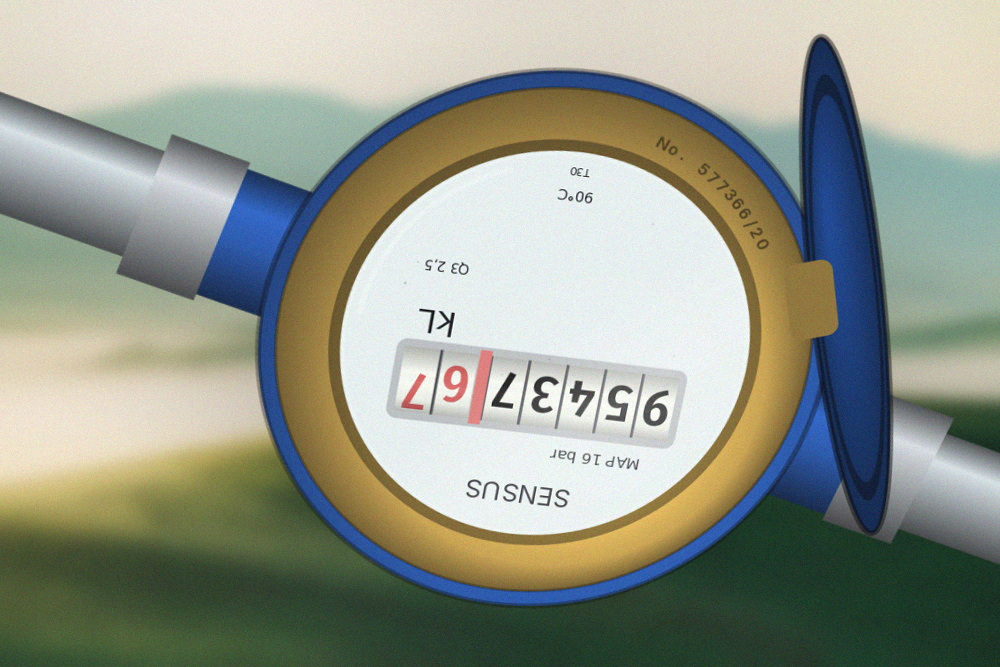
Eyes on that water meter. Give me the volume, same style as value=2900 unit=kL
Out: value=95437.67 unit=kL
